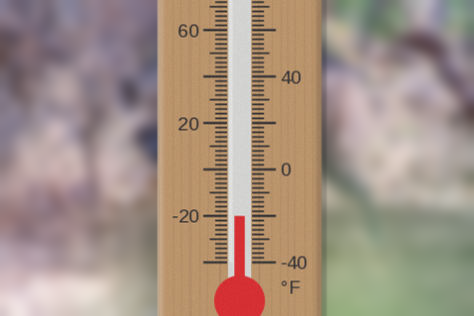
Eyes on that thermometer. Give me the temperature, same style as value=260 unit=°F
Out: value=-20 unit=°F
